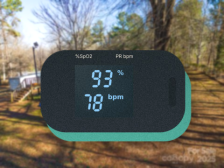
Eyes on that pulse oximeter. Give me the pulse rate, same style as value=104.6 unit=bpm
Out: value=78 unit=bpm
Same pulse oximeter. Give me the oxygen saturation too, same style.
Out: value=93 unit=%
